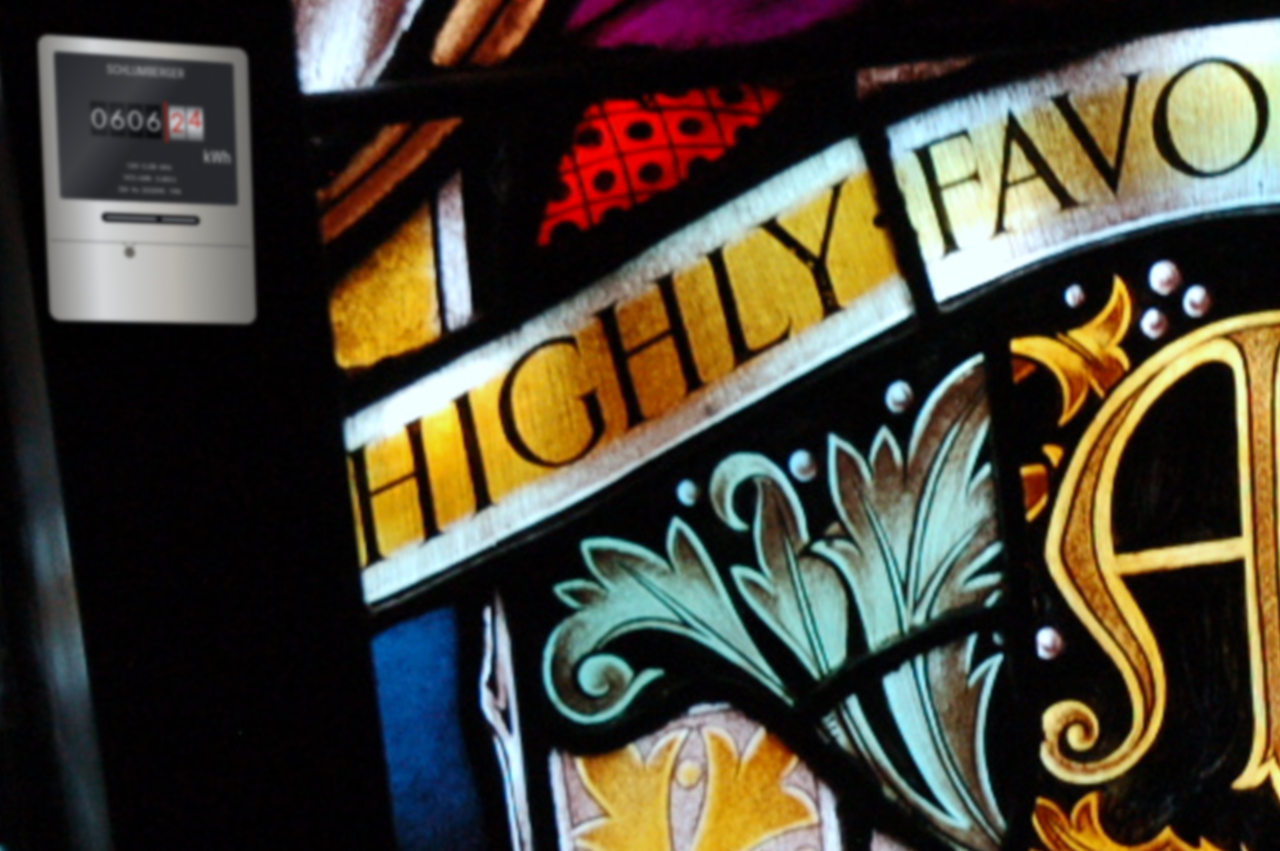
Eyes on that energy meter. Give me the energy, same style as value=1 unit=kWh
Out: value=606.24 unit=kWh
